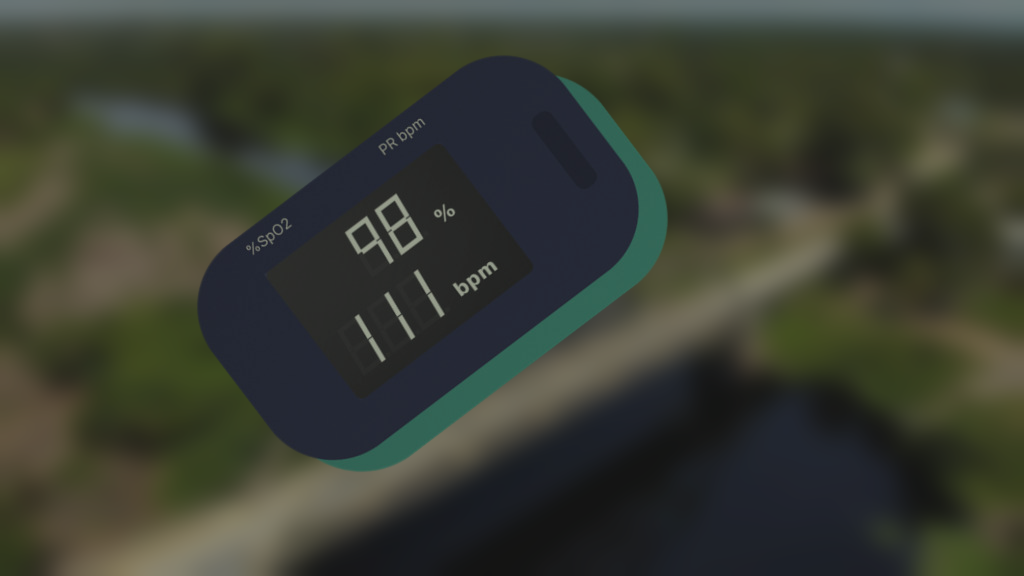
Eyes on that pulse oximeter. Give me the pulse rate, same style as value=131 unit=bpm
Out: value=111 unit=bpm
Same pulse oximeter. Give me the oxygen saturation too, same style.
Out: value=98 unit=%
